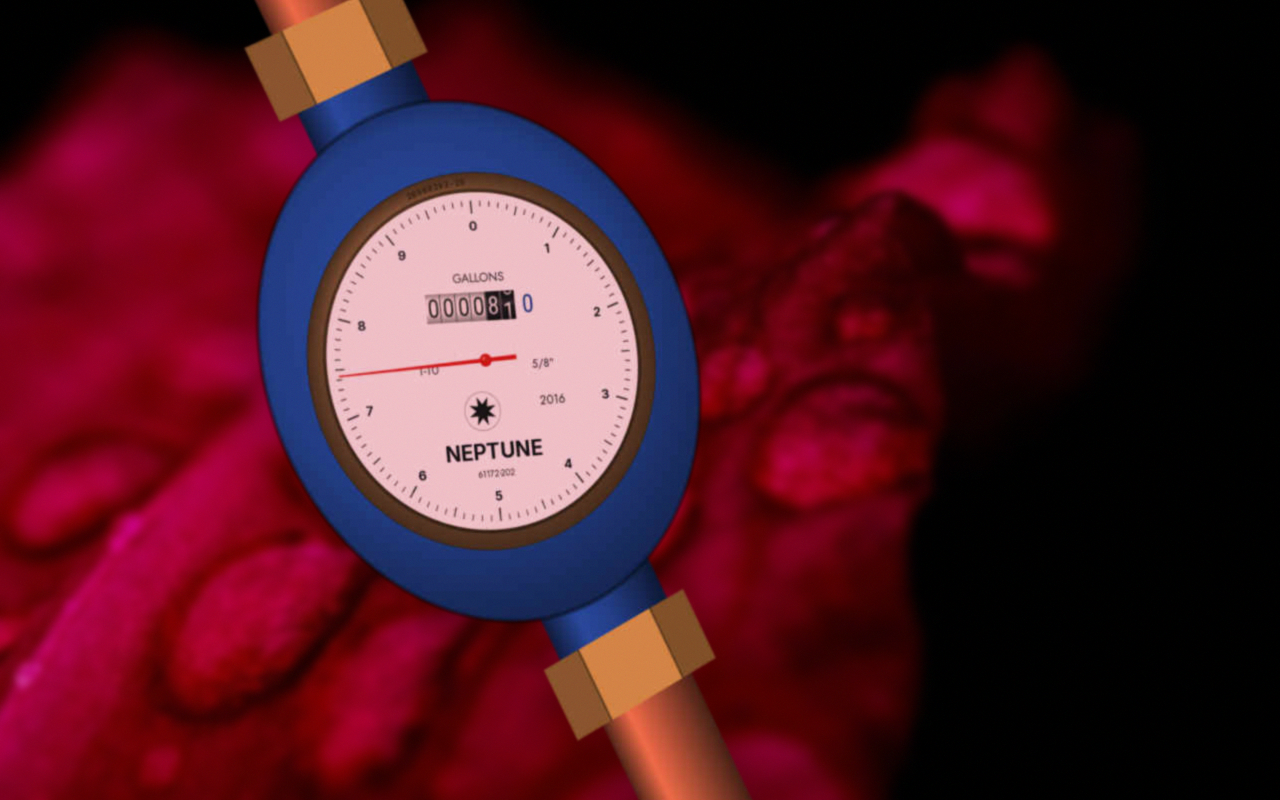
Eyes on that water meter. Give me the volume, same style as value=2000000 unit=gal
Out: value=807.4 unit=gal
